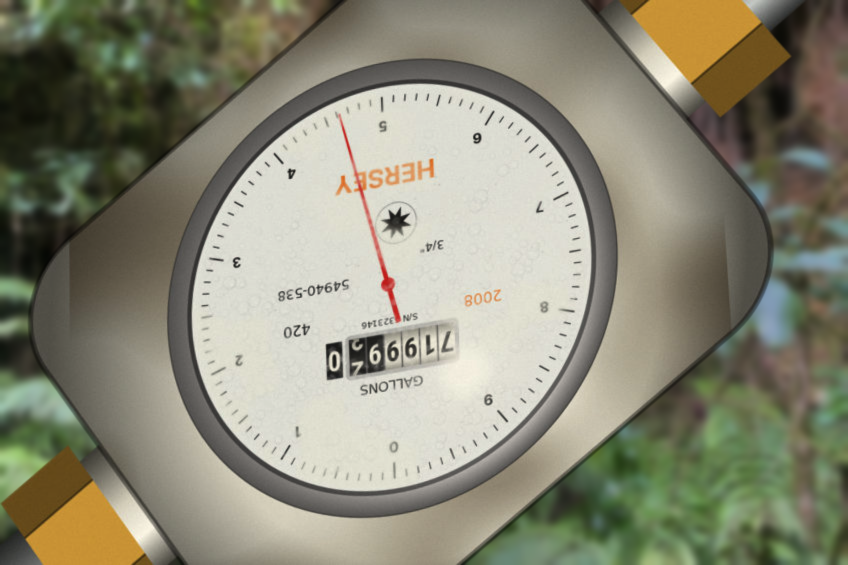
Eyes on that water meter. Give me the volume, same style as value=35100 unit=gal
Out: value=7199924.6 unit=gal
